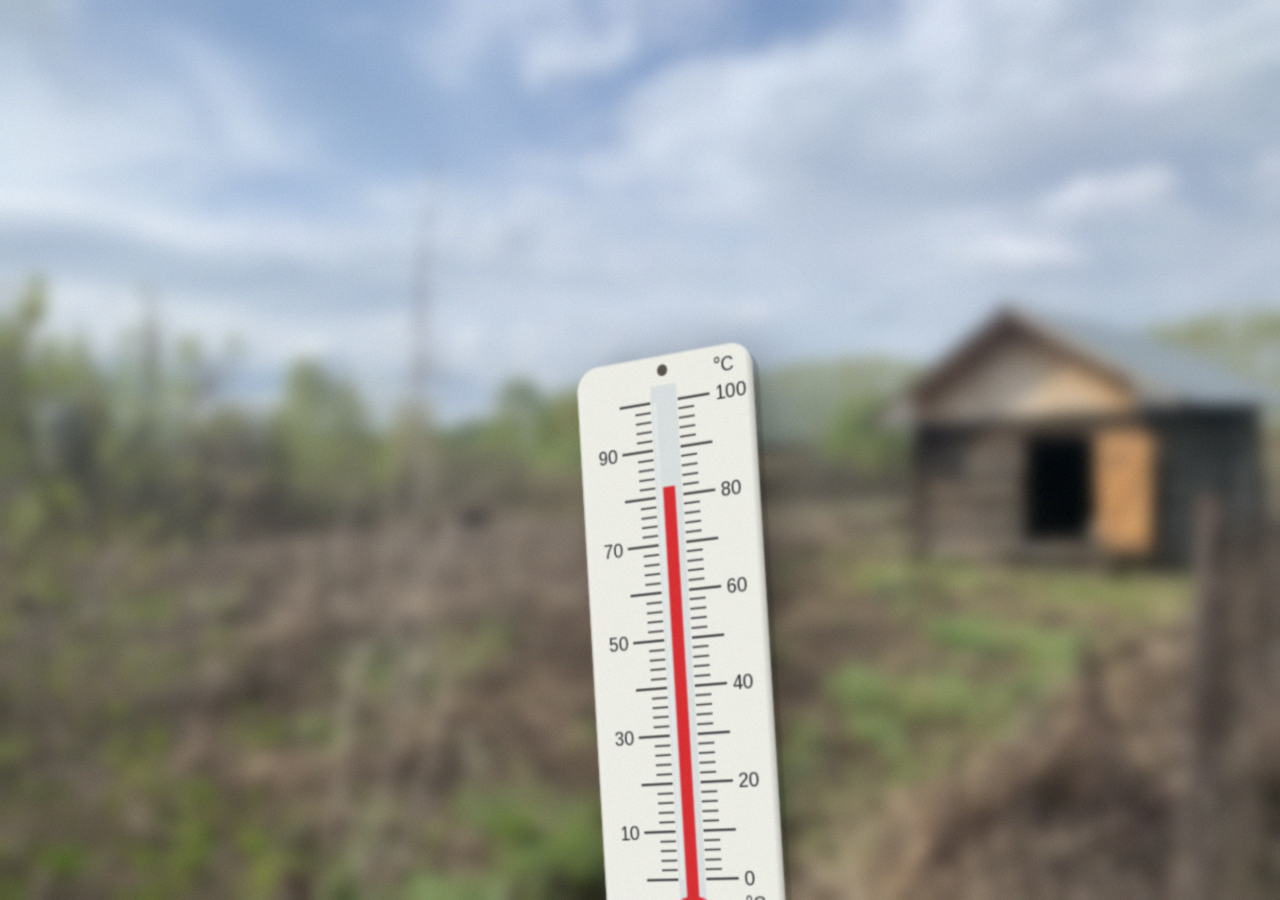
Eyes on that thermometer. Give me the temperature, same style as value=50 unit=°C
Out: value=82 unit=°C
